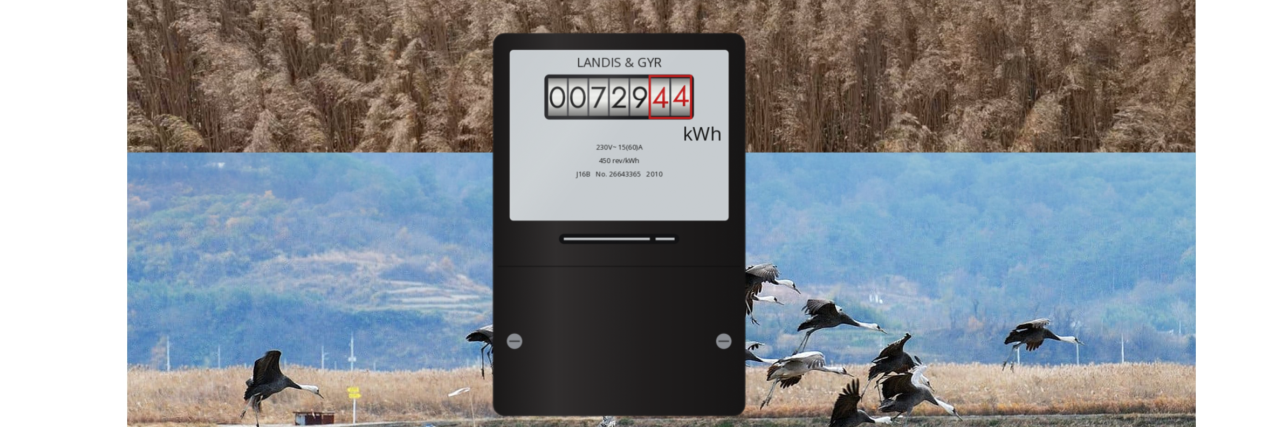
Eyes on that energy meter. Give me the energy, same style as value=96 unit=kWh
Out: value=729.44 unit=kWh
